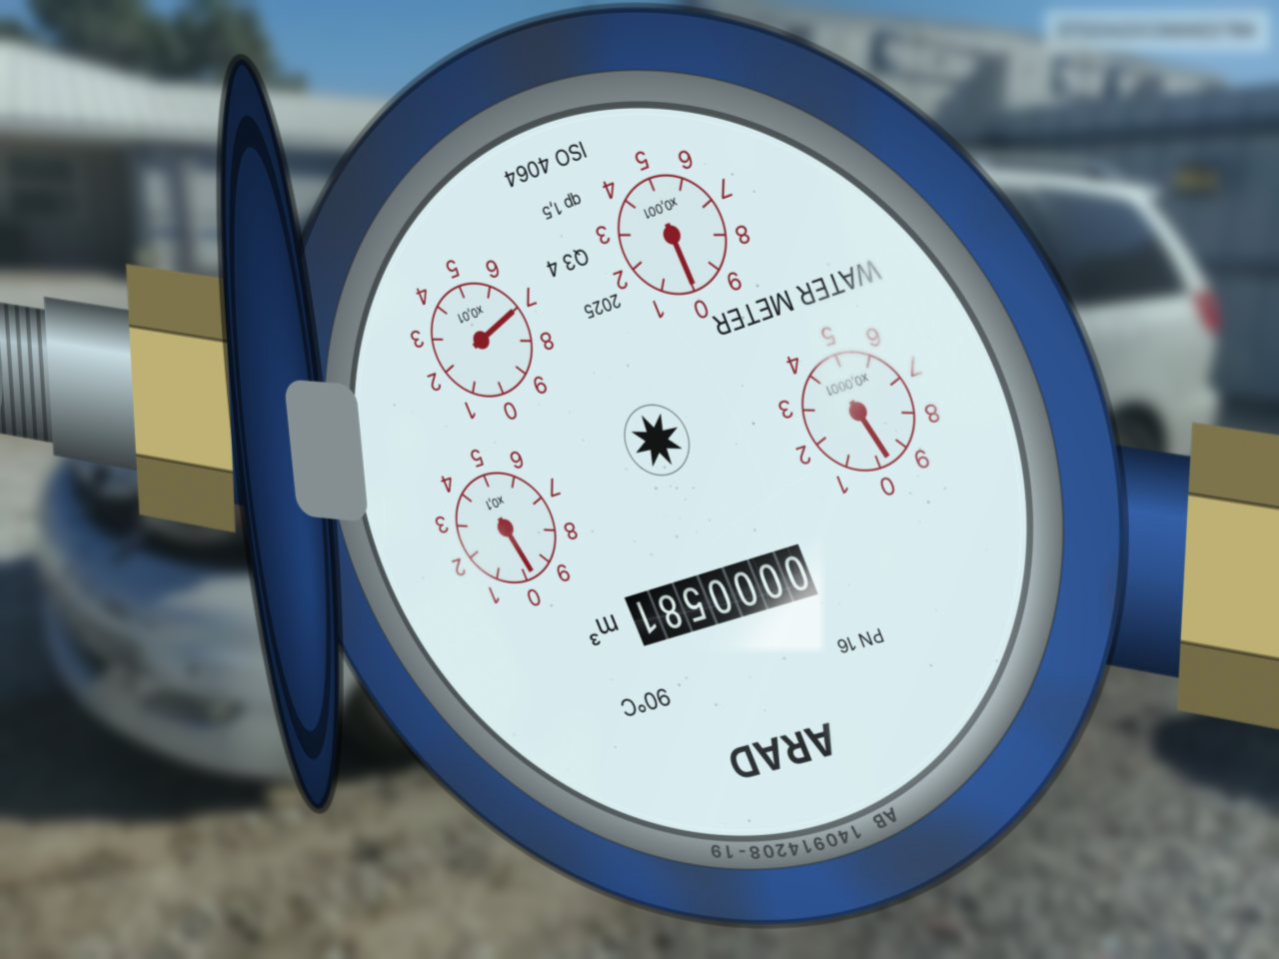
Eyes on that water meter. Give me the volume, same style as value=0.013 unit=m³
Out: value=580.9699 unit=m³
